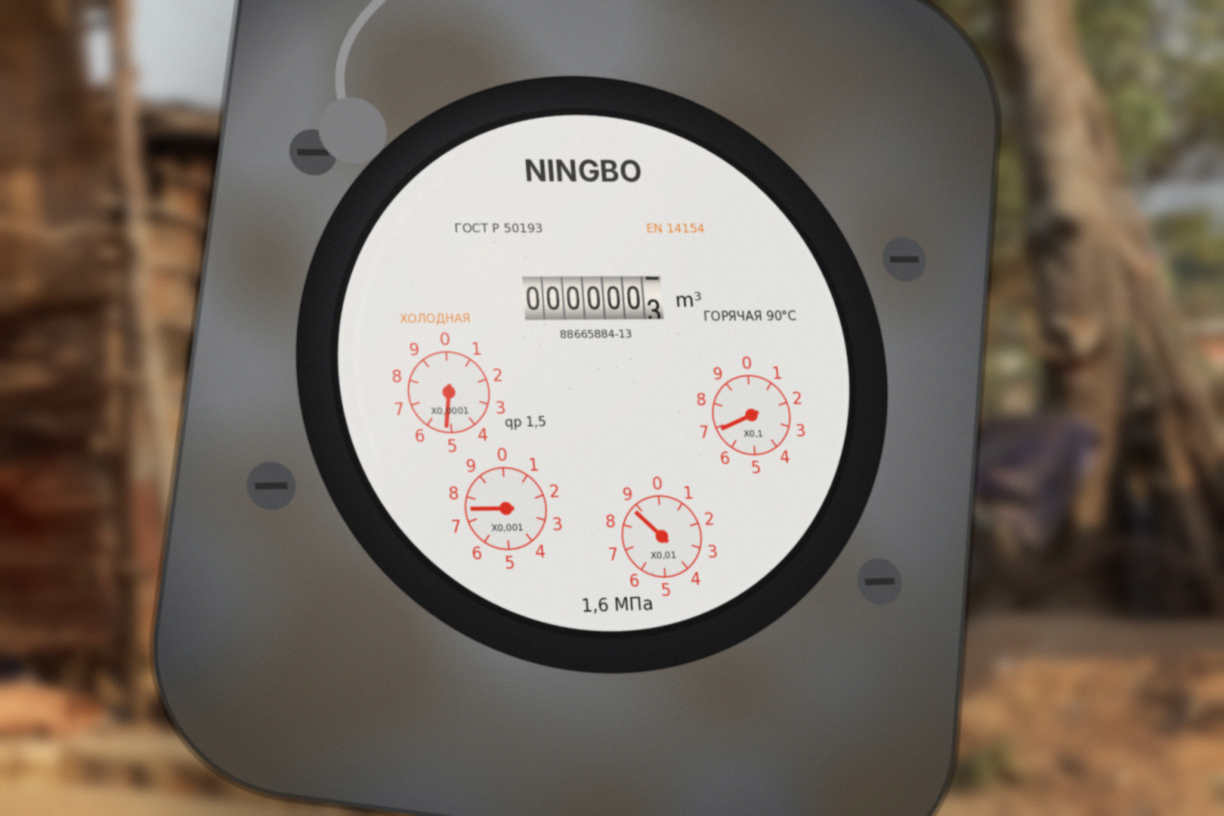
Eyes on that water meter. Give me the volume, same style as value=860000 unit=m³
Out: value=2.6875 unit=m³
